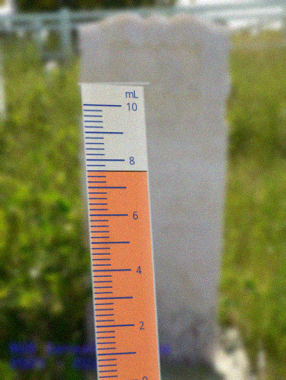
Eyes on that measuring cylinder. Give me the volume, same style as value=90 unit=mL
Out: value=7.6 unit=mL
